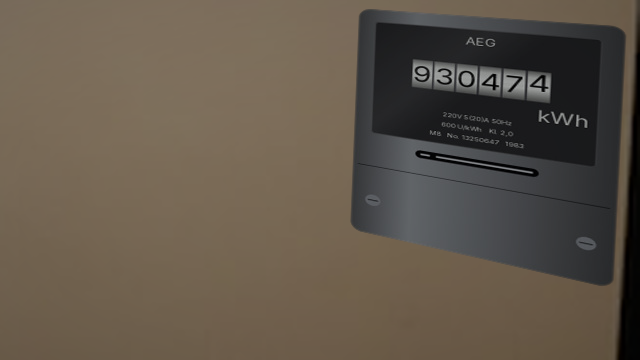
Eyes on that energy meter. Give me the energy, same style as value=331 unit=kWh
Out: value=930474 unit=kWh
